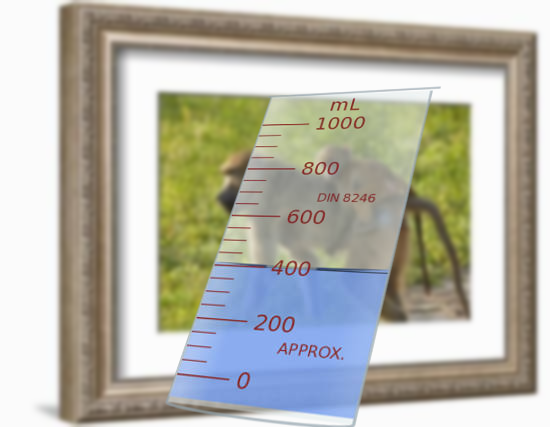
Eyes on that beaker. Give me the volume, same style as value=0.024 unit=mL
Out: value=400 unit=mL
